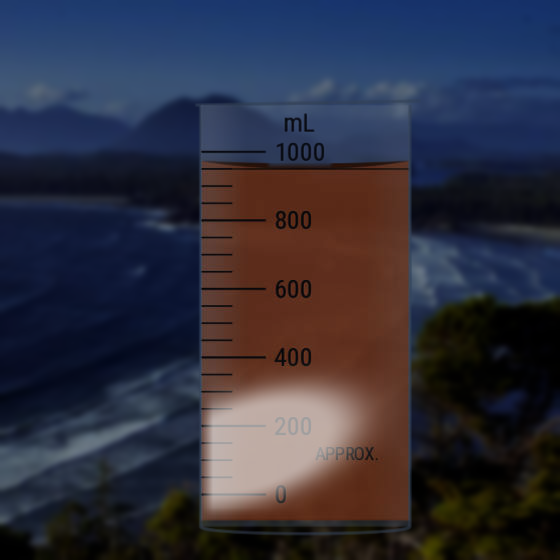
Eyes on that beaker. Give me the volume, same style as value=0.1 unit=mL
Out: value=950 unit=mL
